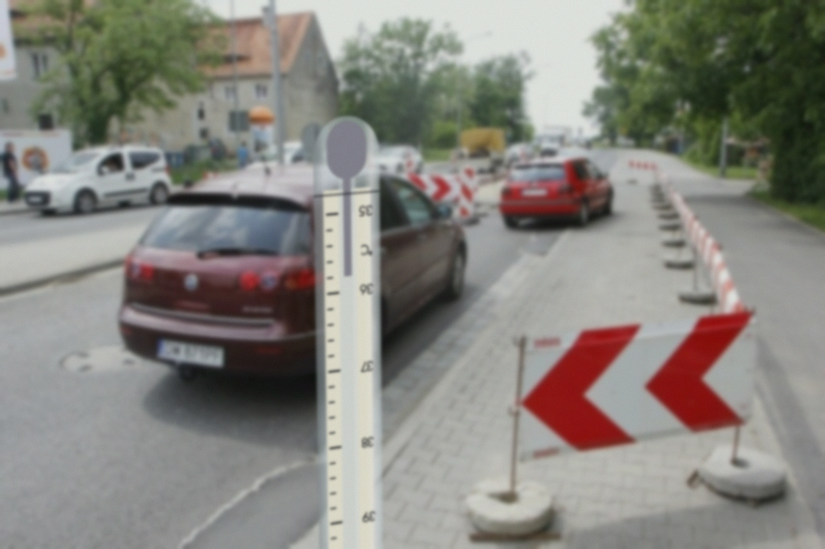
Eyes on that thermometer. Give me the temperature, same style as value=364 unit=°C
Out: value=35.8 unit=°C
